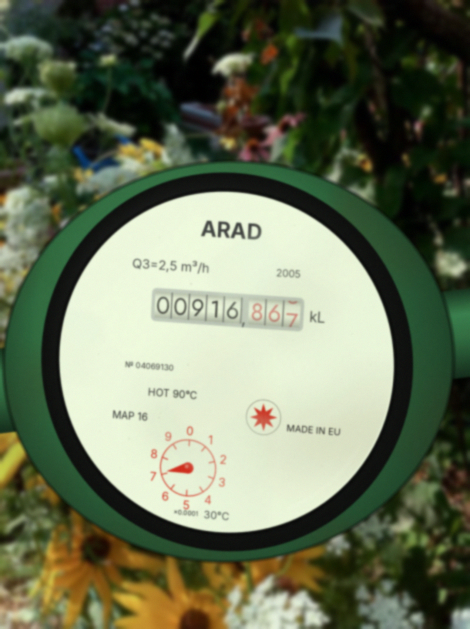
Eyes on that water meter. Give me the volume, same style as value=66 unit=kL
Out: value=916.8667 unit=kL
